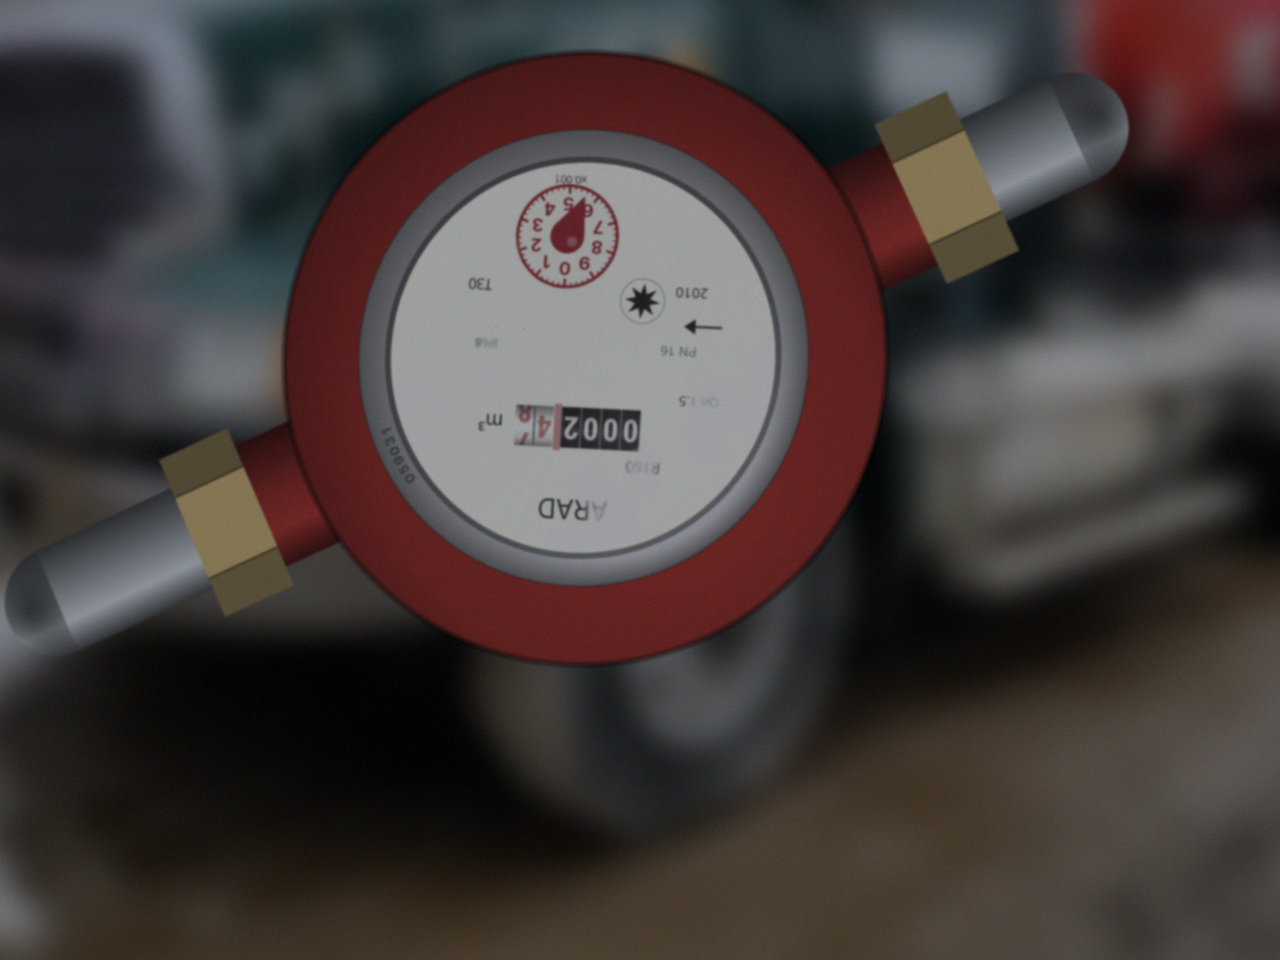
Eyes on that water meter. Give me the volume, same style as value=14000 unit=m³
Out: value=2.475 unit=m³
